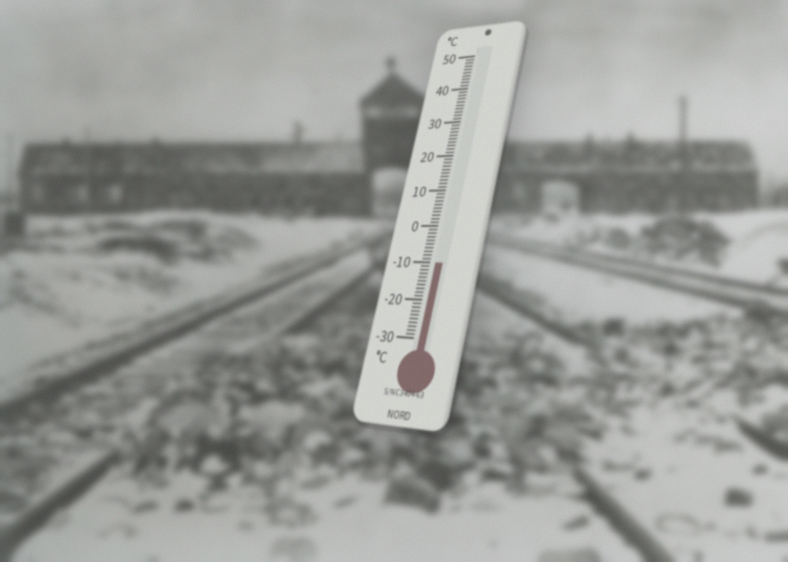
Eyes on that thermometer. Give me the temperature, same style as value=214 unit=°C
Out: value=-10 unit=°C
